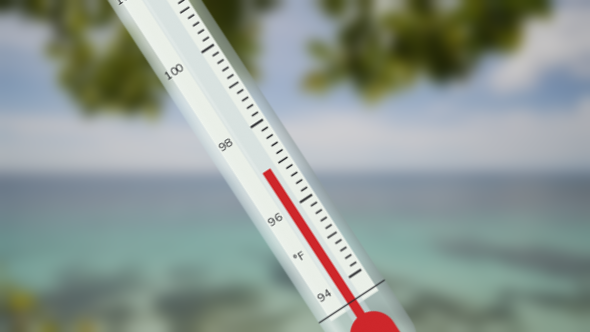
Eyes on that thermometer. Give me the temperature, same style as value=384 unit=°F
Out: value=97 unit=°F
